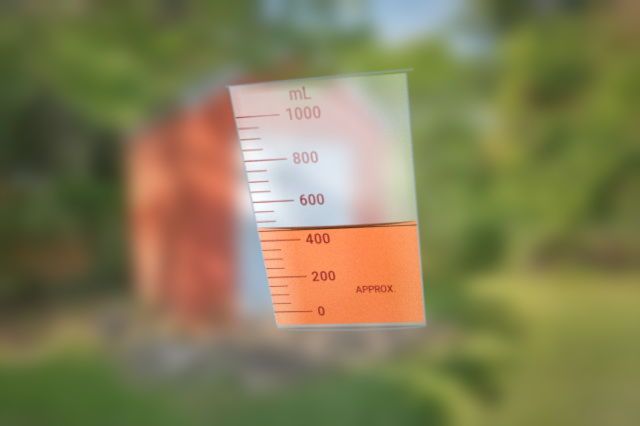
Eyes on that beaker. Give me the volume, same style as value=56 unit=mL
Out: value=450 unit=mL
